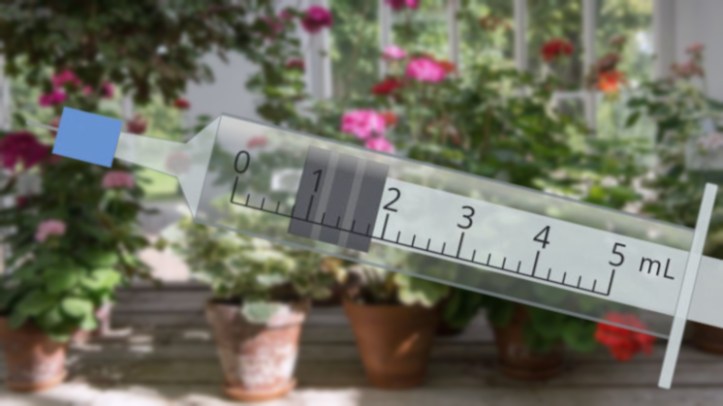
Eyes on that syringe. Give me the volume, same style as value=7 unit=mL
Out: value=0.8 unit=mL
